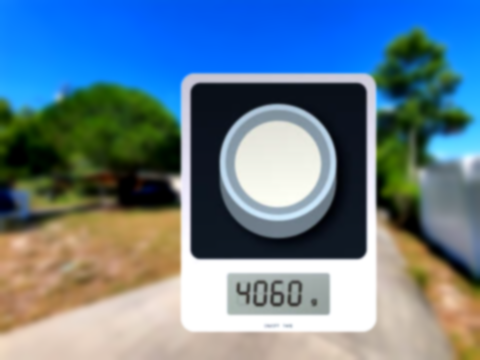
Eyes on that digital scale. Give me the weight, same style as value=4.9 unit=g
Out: value=4060 unit=g
